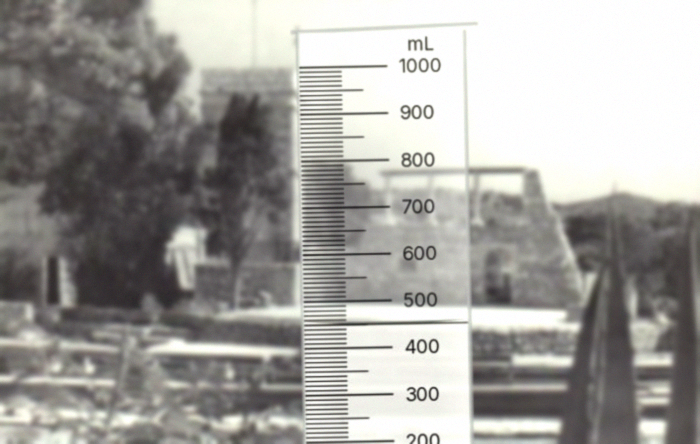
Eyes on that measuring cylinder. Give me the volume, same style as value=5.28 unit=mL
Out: value=450 unit=mL
